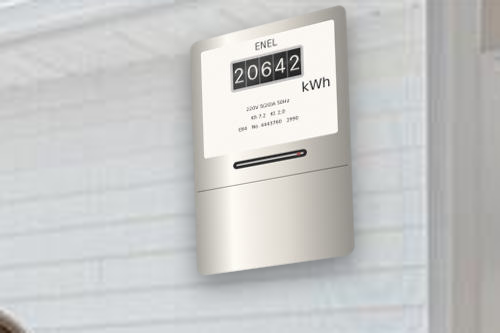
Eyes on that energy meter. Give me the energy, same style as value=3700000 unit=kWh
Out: value=20642 unit=kWh
